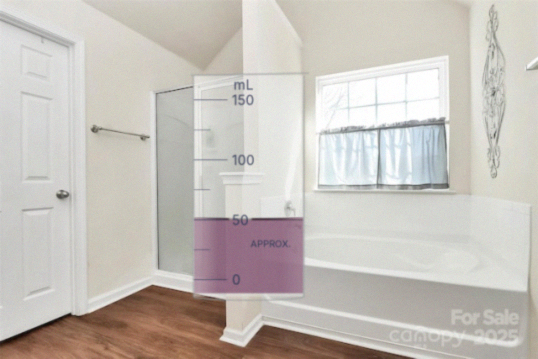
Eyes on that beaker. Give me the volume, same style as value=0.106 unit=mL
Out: value=50 unit=mL
